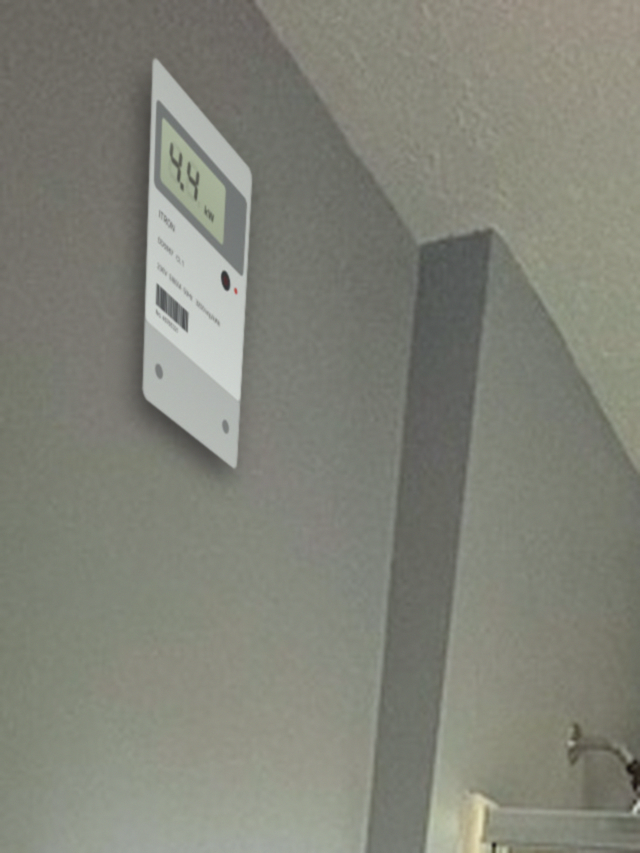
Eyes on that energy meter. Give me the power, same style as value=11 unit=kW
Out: value=4.4 unit=kW
